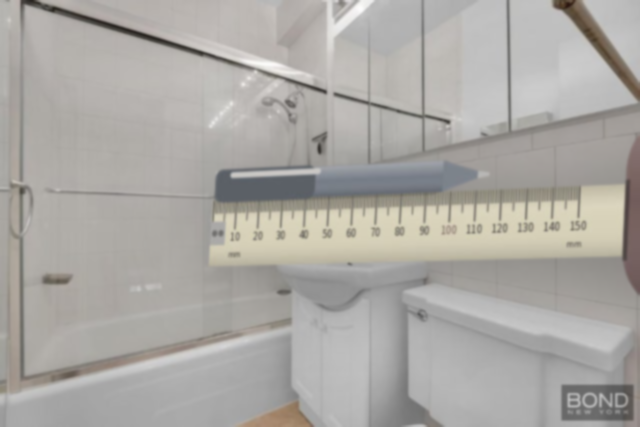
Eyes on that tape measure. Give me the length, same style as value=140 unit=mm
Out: value=115 unit=mm
